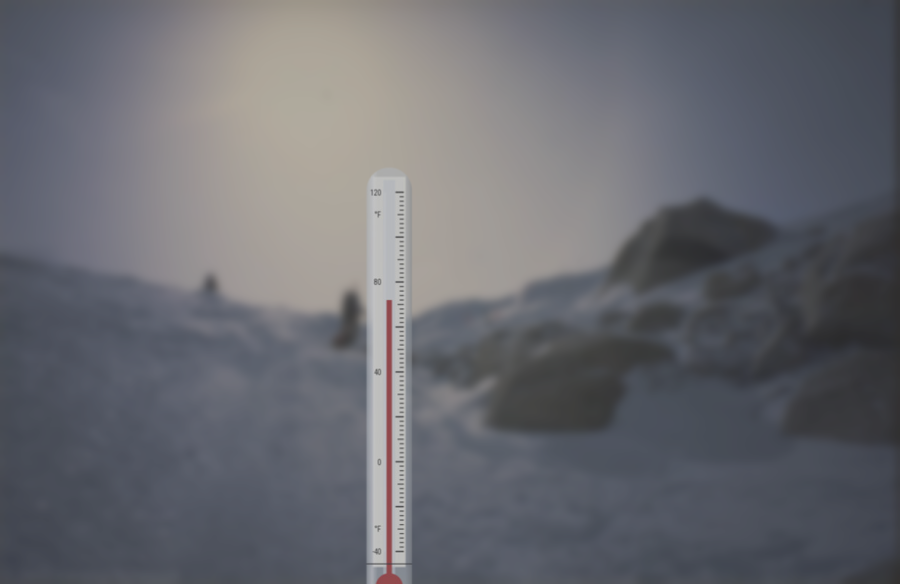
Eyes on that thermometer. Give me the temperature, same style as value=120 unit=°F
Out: value=72 unit=°F
